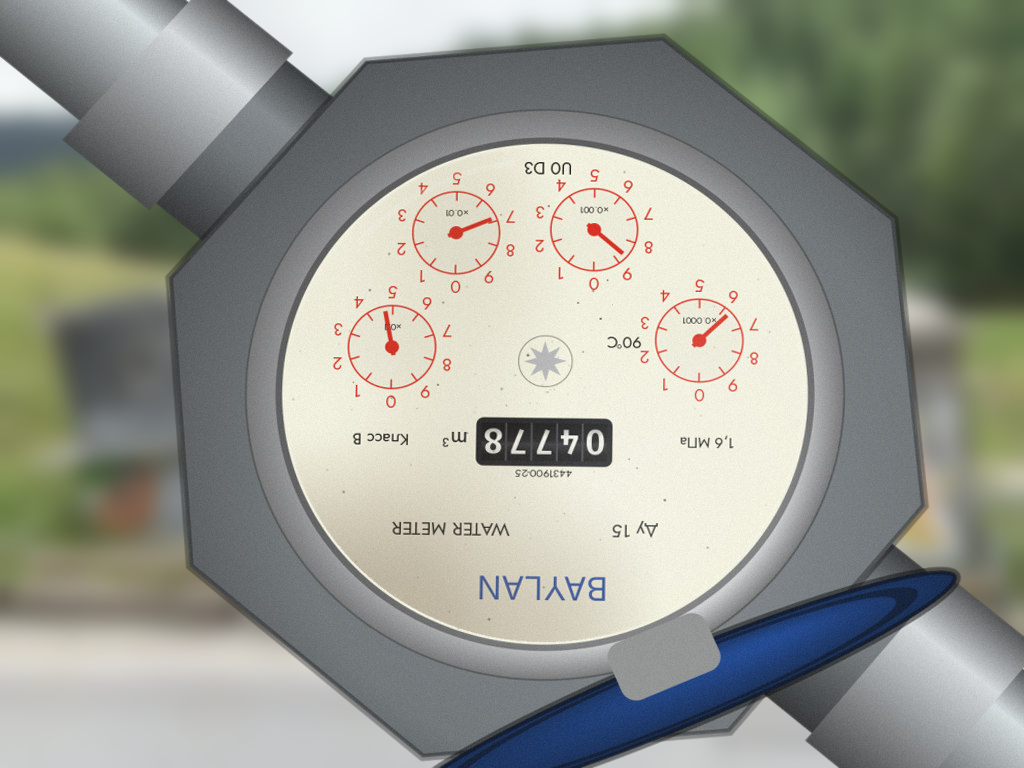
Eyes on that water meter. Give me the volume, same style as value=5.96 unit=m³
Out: value=4778.4686 unit=m³
